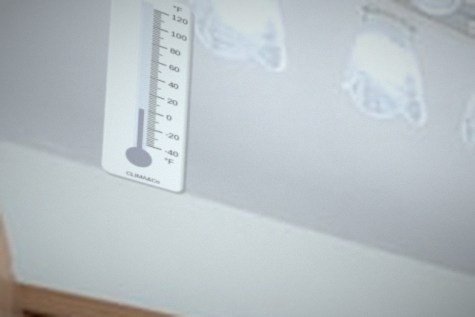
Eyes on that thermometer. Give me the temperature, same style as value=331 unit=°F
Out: value=0 unit=°F
